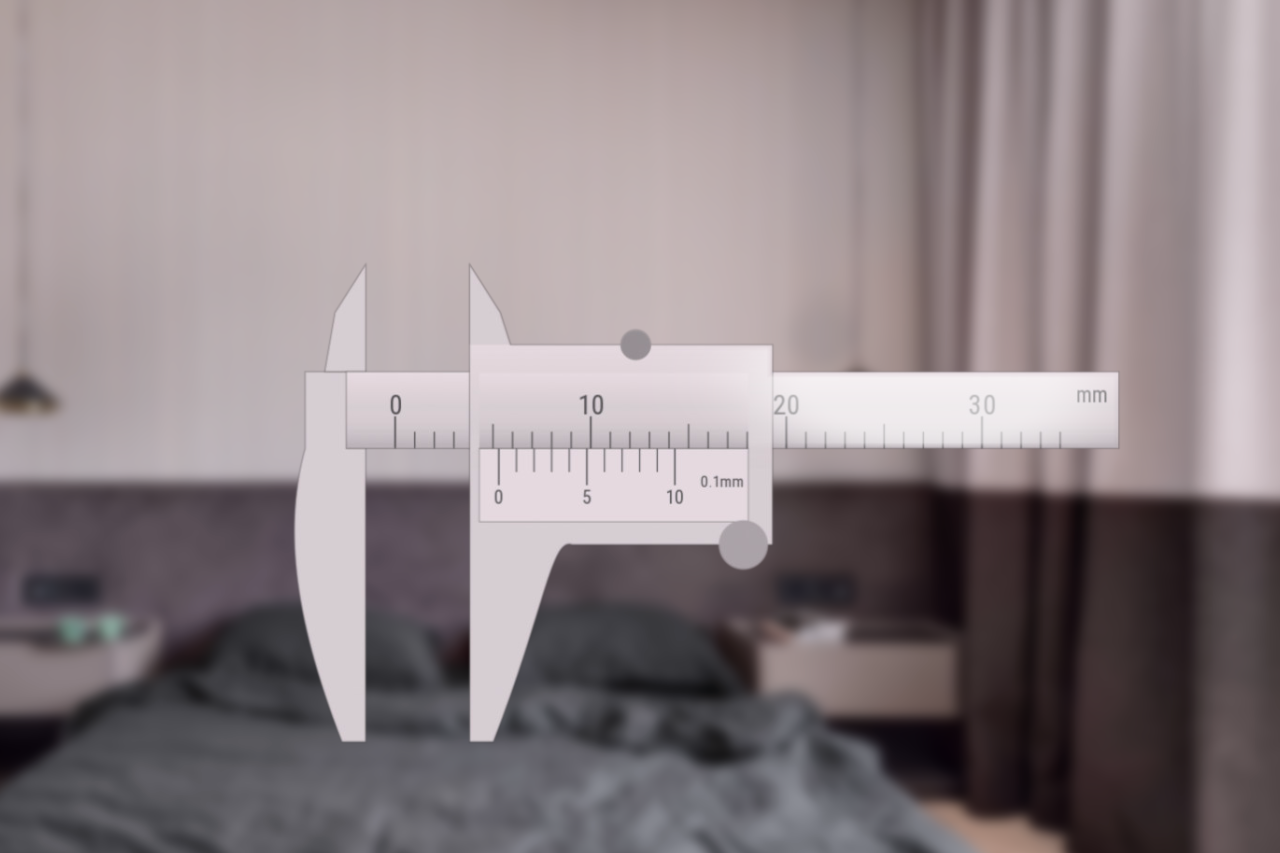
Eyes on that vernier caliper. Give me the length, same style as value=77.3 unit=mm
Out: value=5.3 unit=mm
